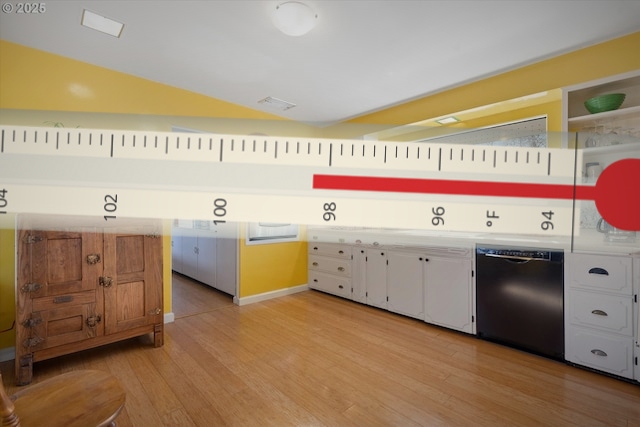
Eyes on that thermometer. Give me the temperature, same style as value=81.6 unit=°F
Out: value=98.3 unit=°F
